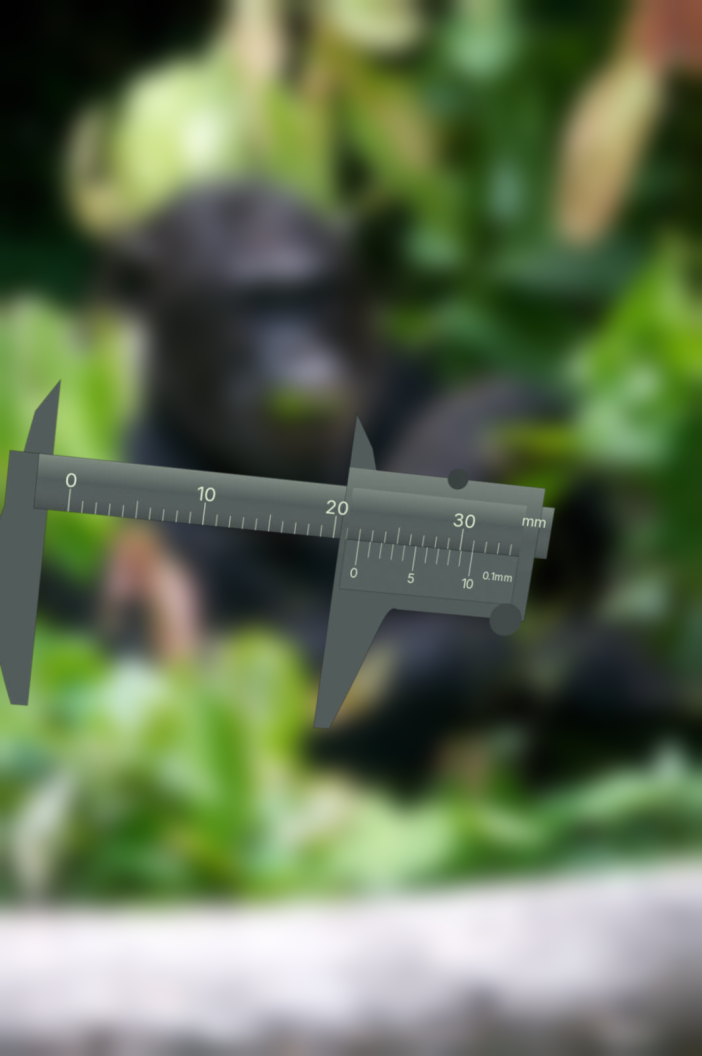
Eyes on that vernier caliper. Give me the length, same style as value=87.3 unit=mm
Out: value=22.0 unit=mm
